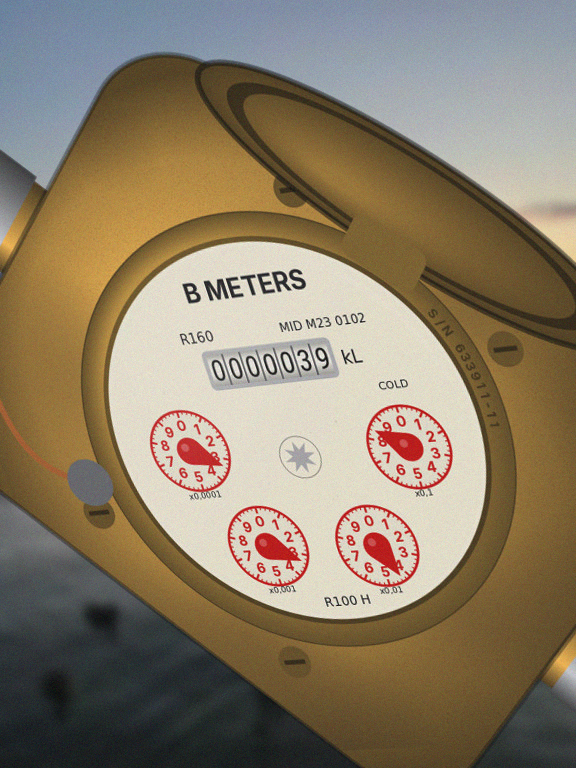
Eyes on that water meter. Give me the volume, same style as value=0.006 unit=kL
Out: value=39.8433 unit=kL
